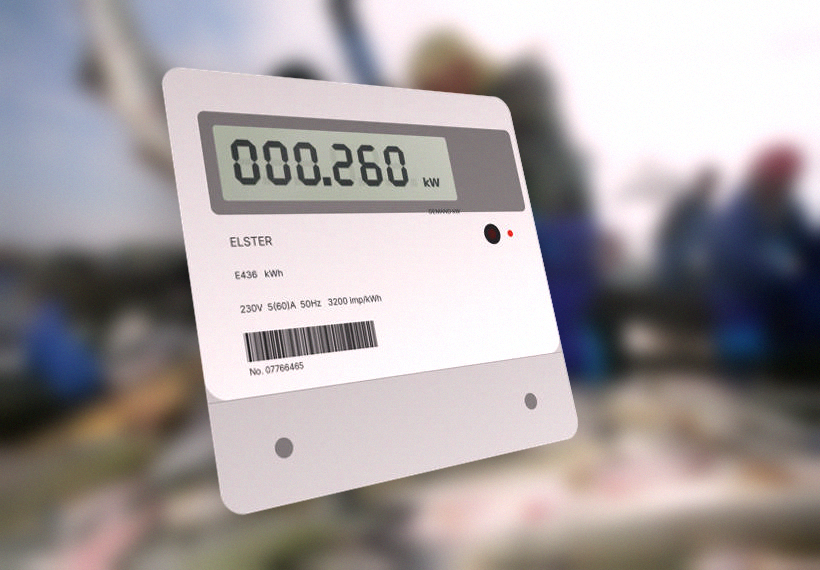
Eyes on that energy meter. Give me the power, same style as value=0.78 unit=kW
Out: value=0.260 unit=kW
